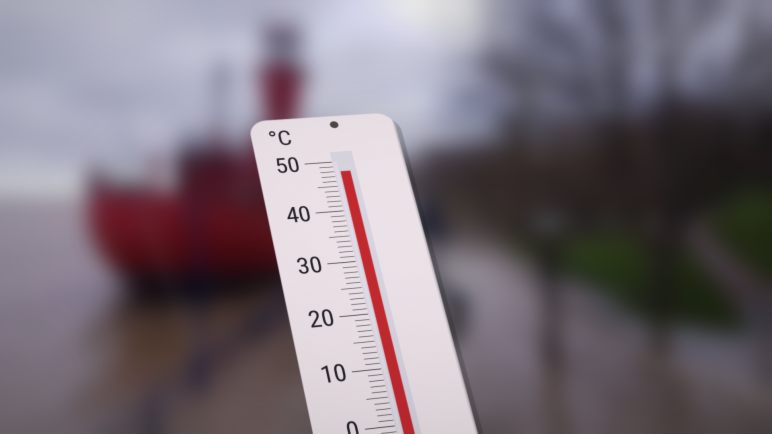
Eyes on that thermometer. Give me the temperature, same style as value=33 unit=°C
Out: value=48 unit=°C
